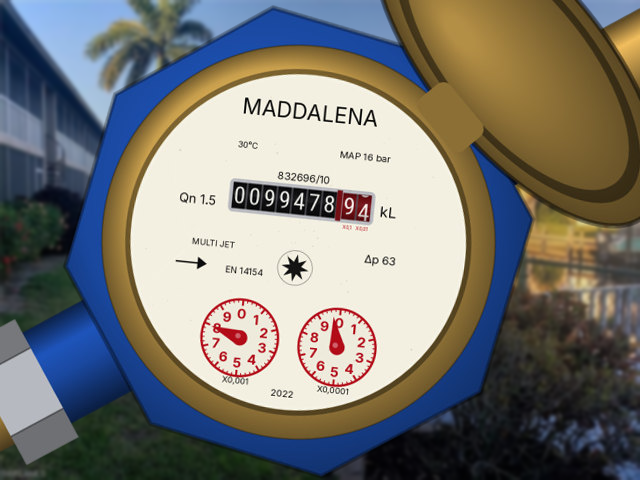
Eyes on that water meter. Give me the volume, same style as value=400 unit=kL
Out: value=99478.9379 unit=kL
